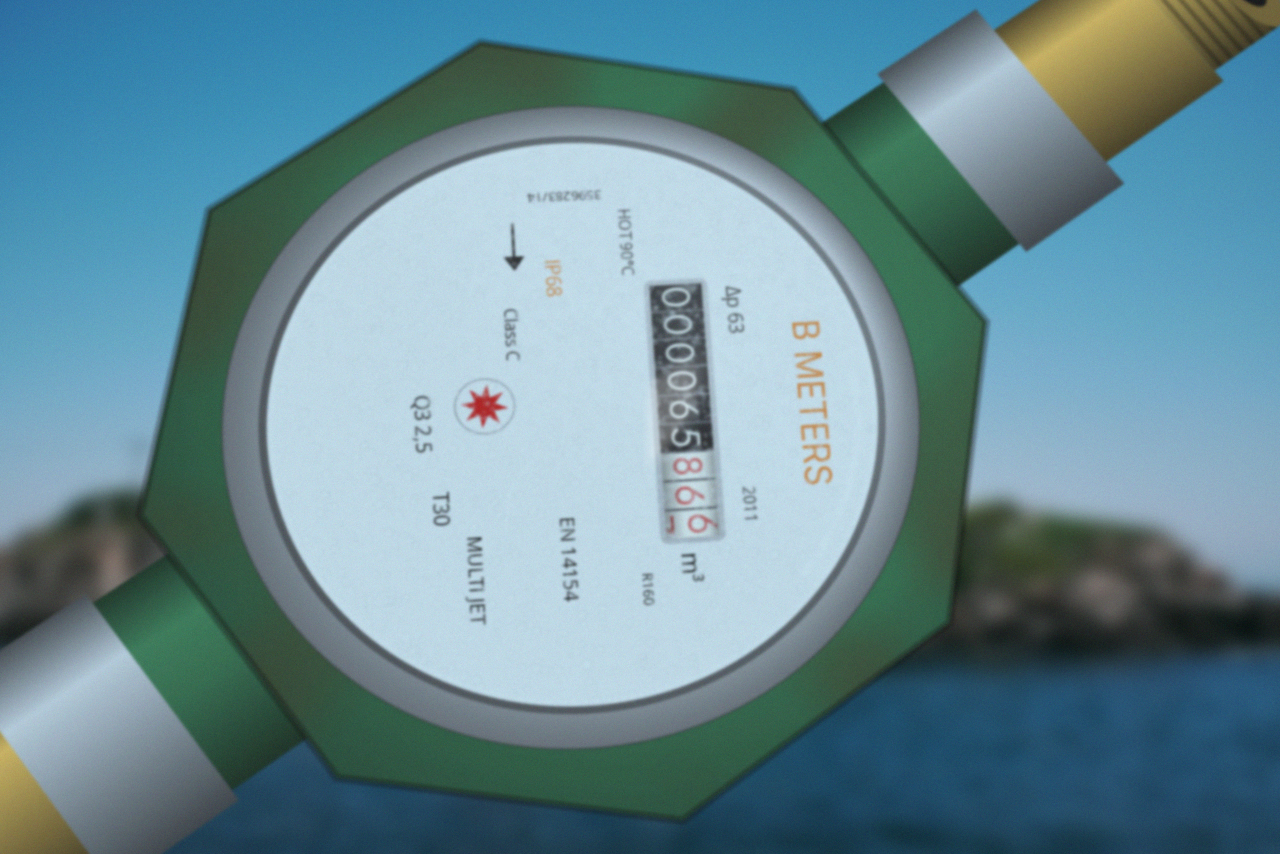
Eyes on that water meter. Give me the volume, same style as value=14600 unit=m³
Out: value=65.866 unit=m³
